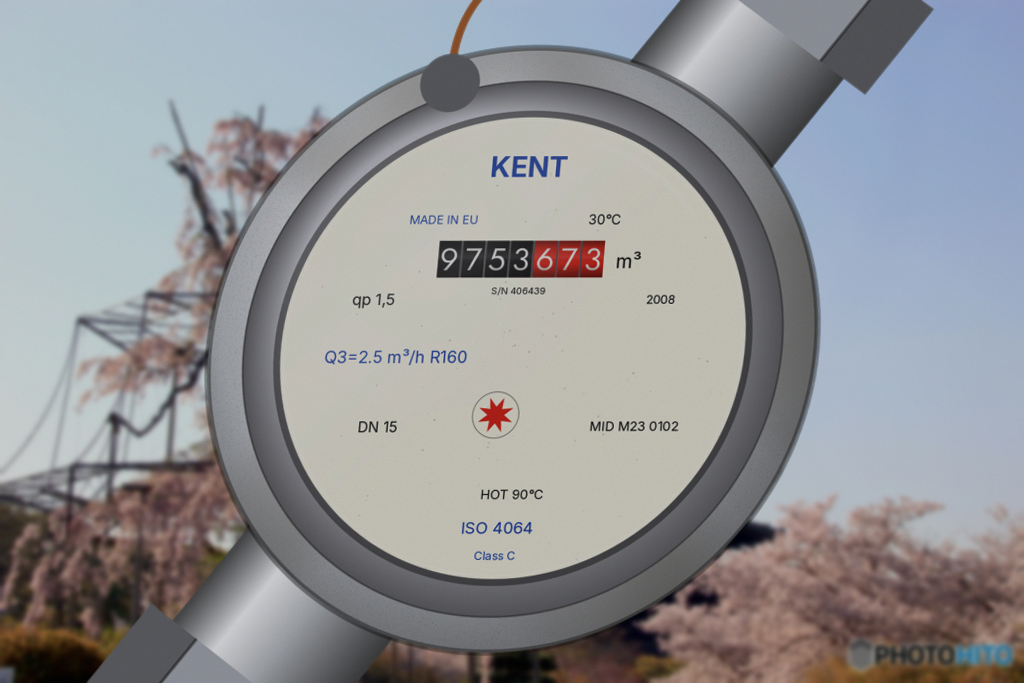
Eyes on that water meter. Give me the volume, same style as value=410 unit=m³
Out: value=9753.673 unit=m³
